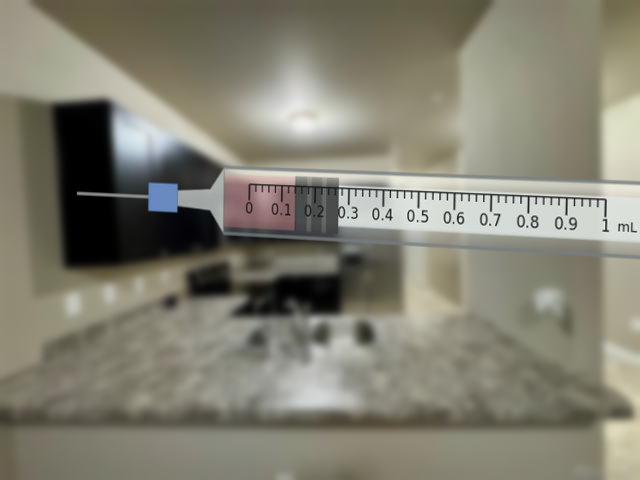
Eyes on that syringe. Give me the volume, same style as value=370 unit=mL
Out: value=0.14 unit=mL
